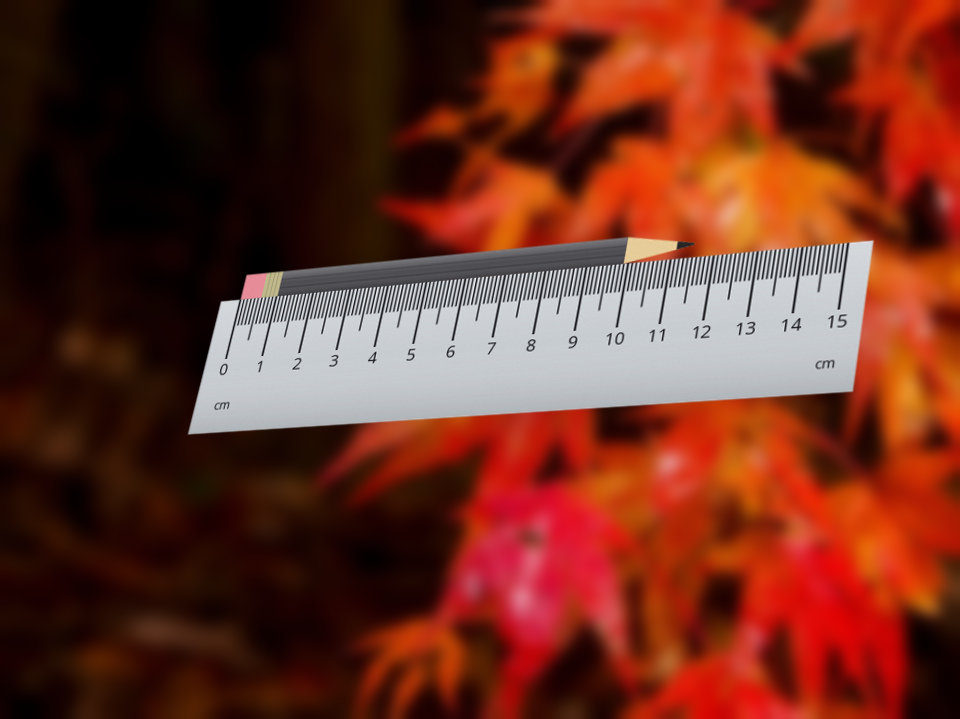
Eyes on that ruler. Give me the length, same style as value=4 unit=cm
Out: value=11.5 unit=cm
